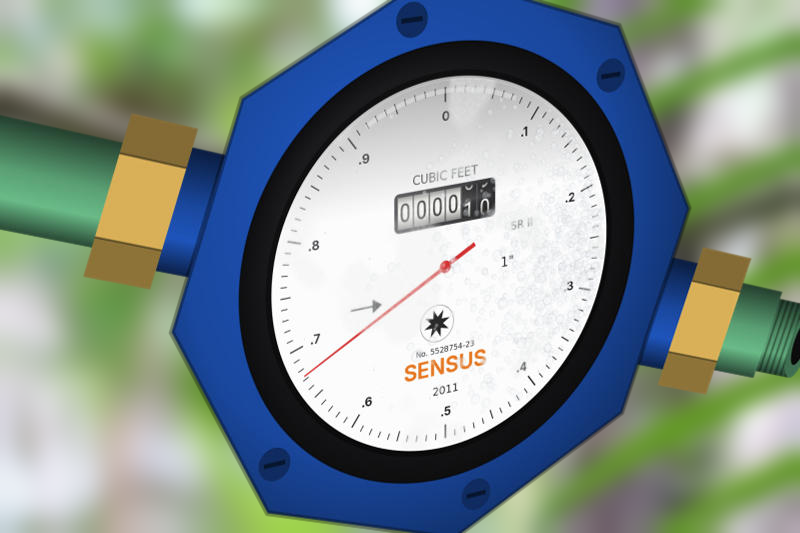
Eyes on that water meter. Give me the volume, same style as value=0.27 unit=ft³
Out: value=9.67 unit=ft³
